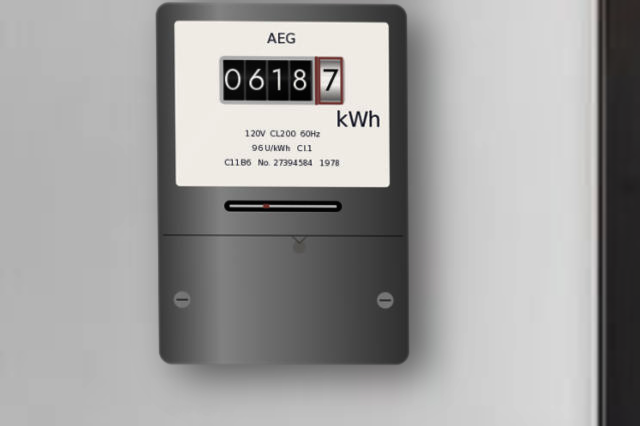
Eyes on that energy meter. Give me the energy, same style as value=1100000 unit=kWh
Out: value=618.7 unit=kWh
